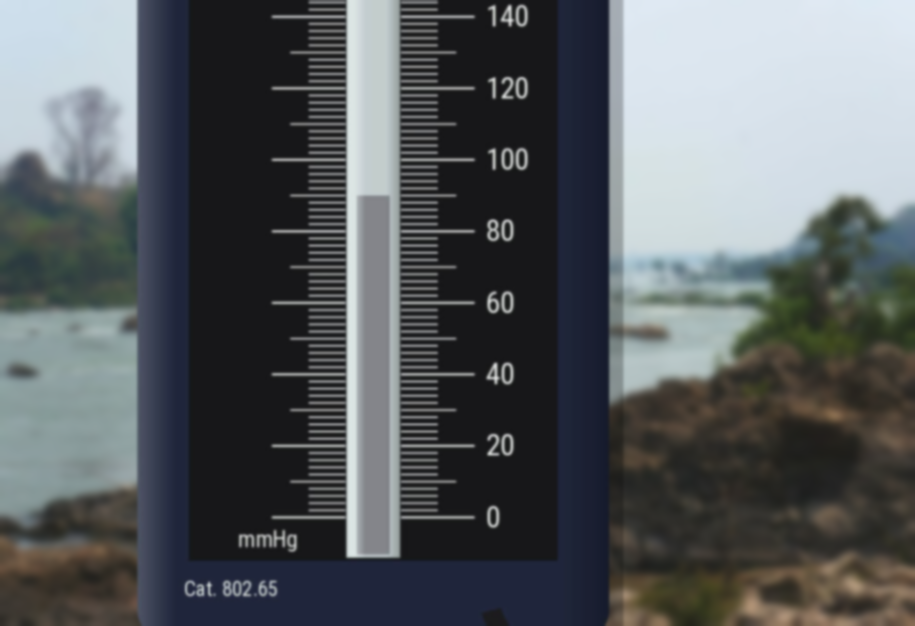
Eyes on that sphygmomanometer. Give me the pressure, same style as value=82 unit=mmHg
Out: value=90 unit=mmHg
